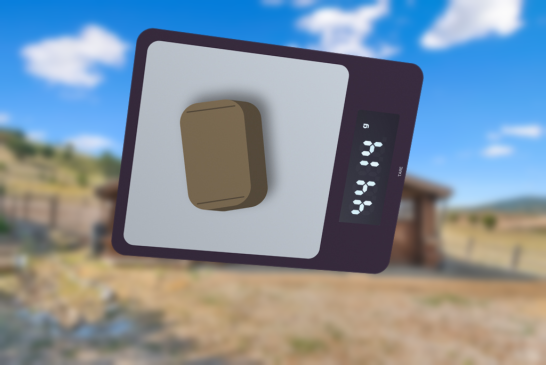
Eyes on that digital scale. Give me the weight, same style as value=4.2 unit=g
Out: value=4414 unit=g
